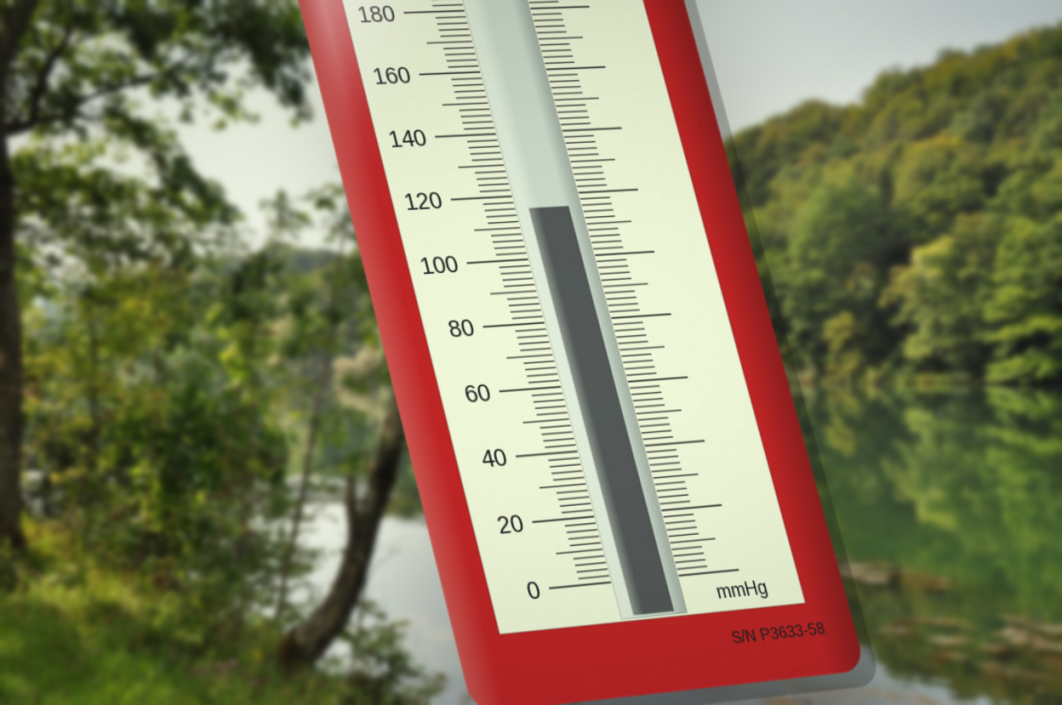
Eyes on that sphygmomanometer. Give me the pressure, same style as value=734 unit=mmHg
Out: value=116 unit=mmHg
